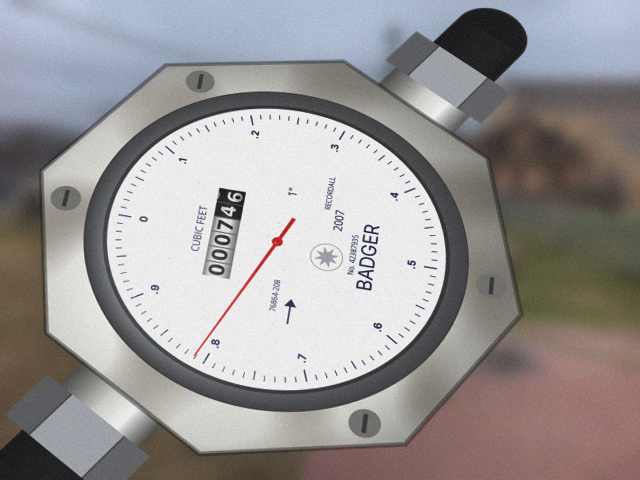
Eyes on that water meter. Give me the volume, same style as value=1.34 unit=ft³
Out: value=745.81 unit=ft³
